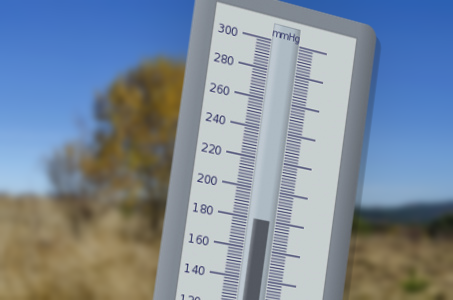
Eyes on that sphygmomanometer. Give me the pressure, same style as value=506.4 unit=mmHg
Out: value=180 unit=mmHg
